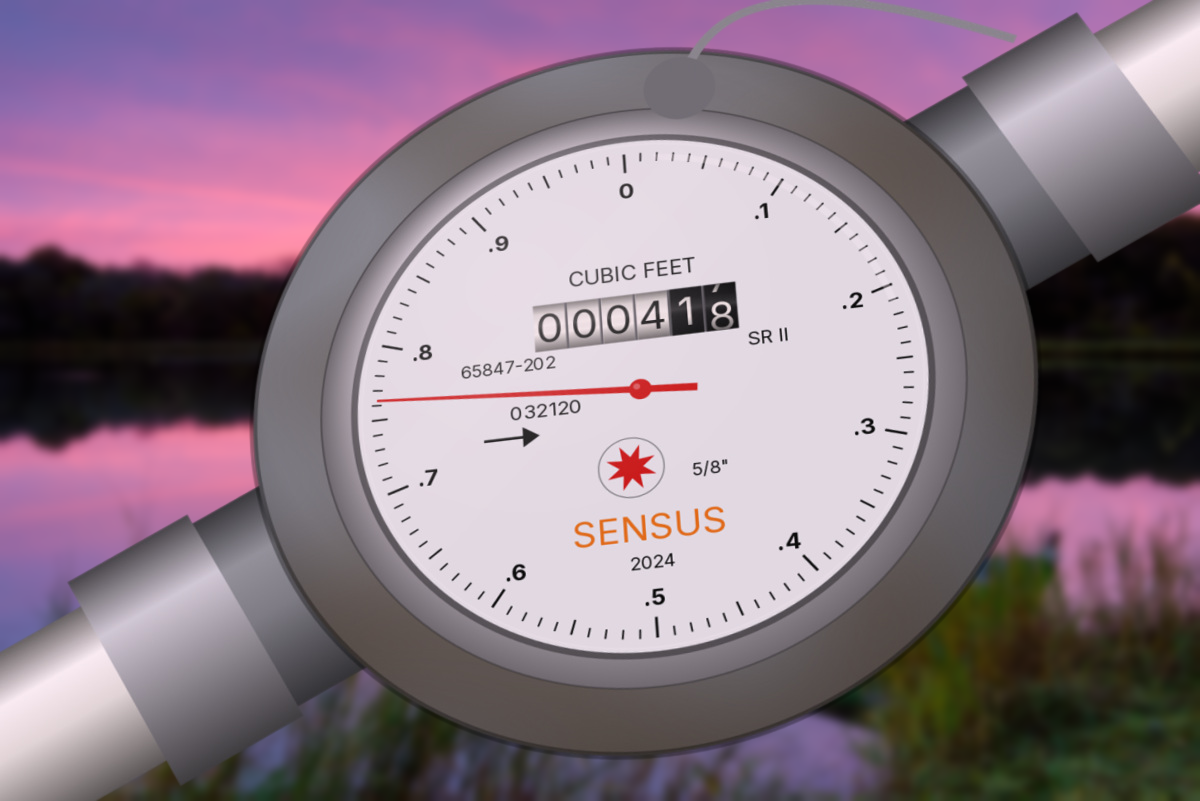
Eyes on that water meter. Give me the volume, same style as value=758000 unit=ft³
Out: value=417.76 unit=ft³
